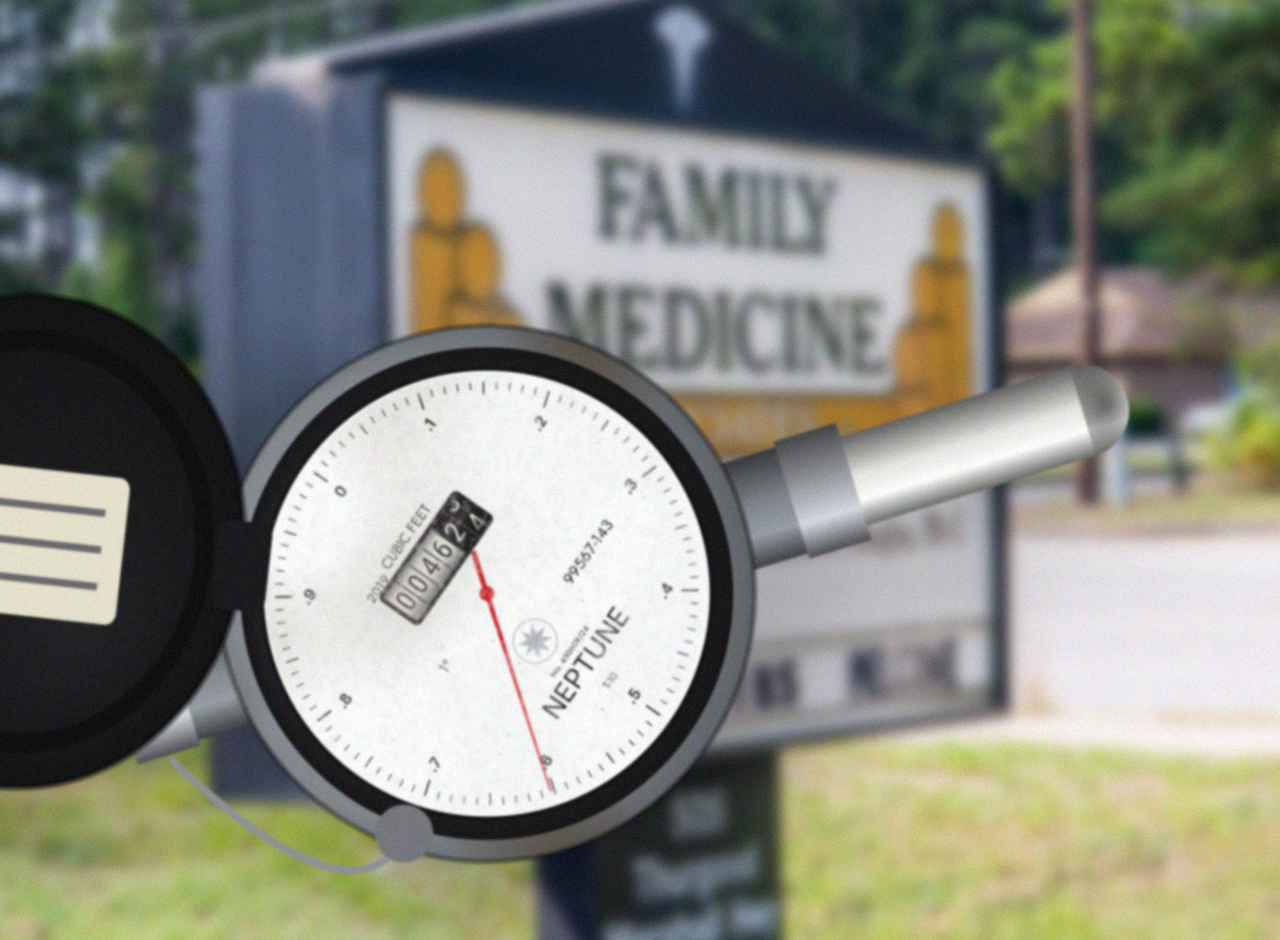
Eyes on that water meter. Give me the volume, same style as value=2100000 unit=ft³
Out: value=4623.60 unit=ft³
